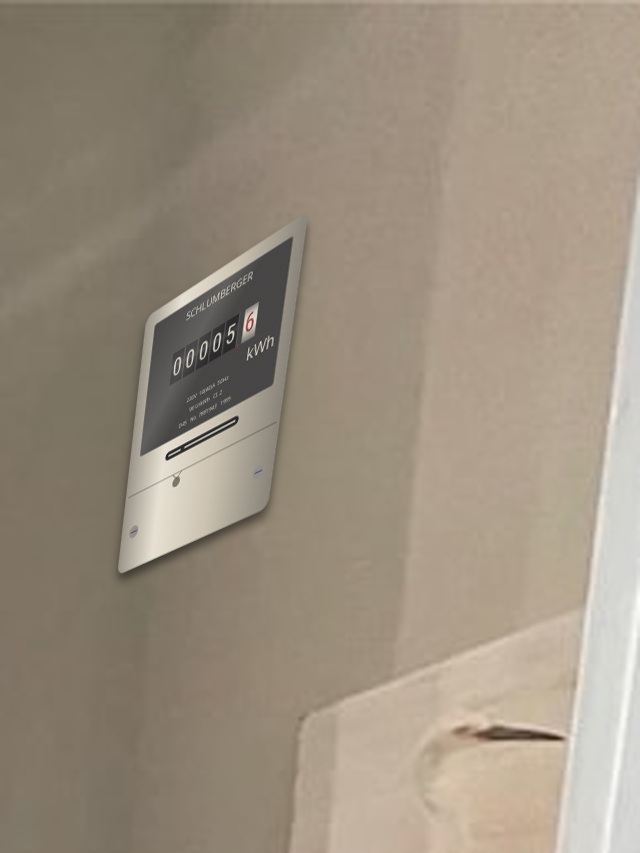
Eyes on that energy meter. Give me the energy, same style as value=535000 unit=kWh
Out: value=5.6 unit=kWh
